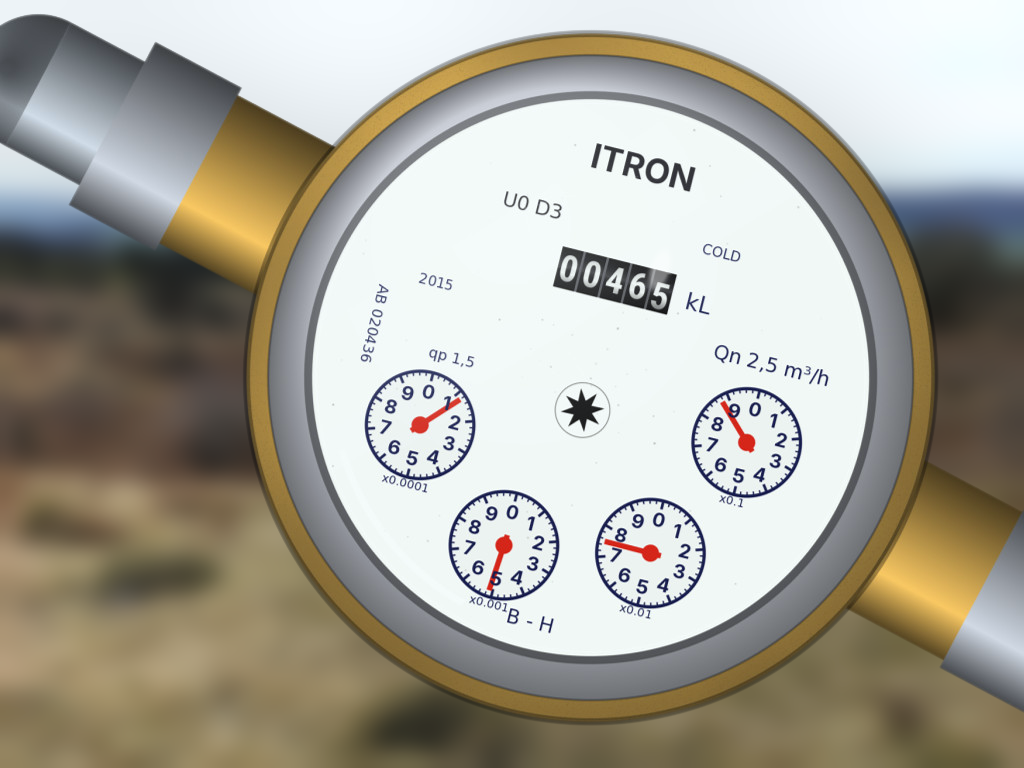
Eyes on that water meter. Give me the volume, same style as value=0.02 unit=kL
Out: value=464.8751 unit=kL
